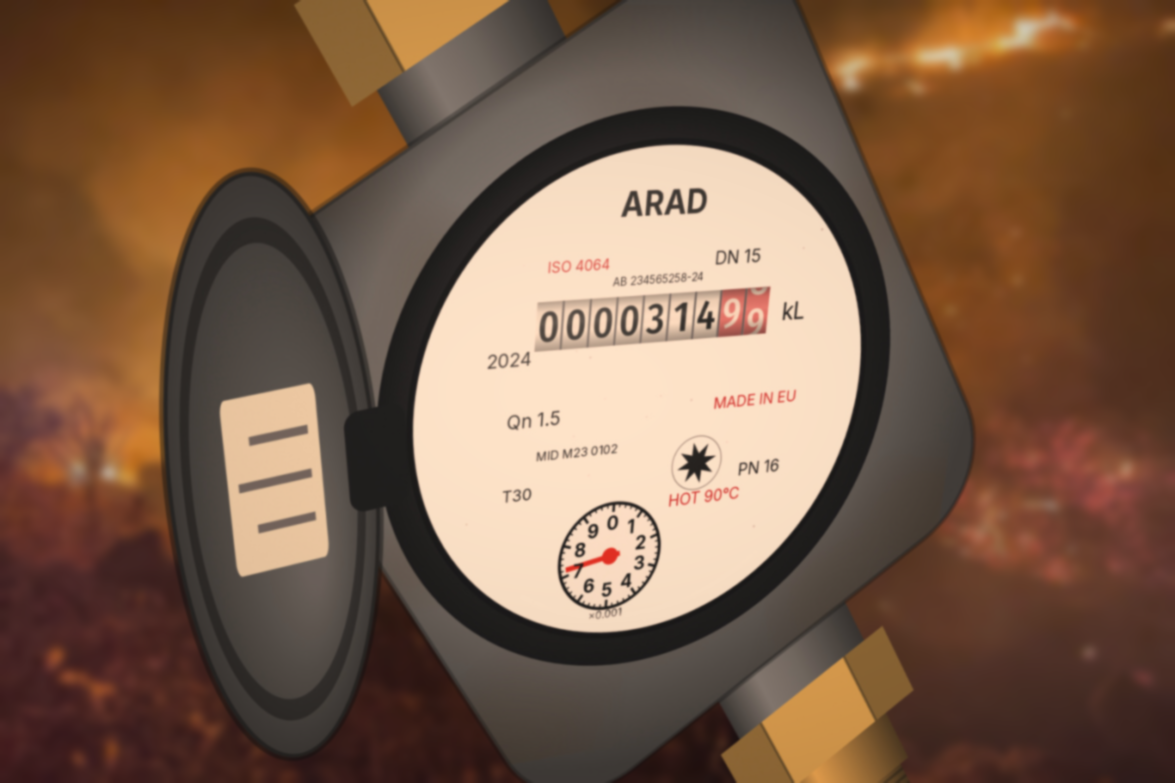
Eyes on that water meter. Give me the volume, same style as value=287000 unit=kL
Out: value=314.987 unit=kL
